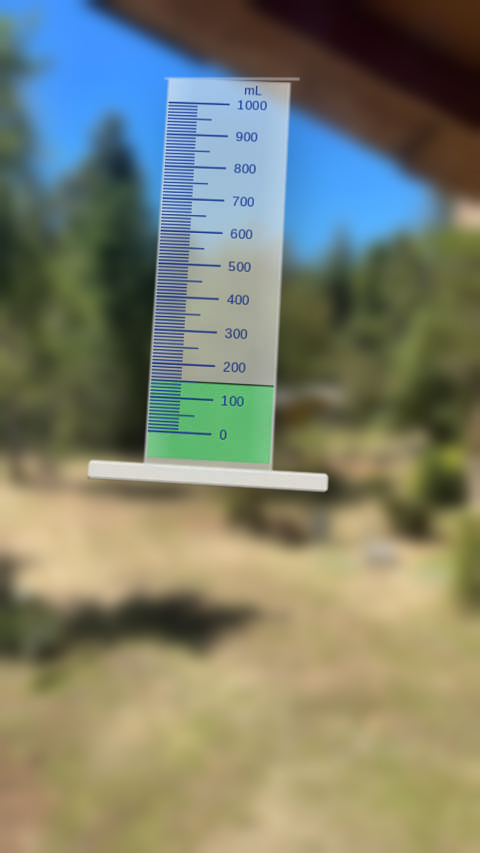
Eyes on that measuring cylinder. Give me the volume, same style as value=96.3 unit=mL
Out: value=150 unit=mL
